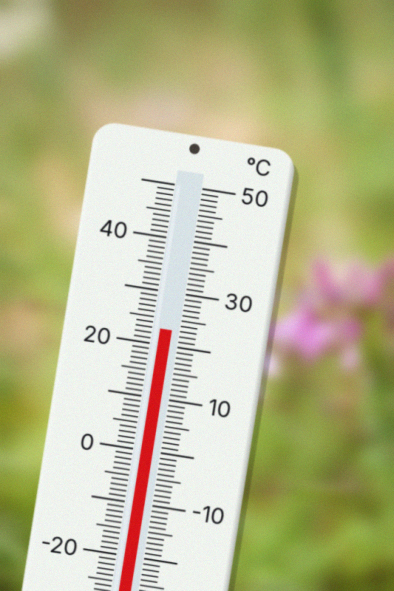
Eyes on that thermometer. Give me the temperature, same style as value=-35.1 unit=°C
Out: value=23 unit=°C
